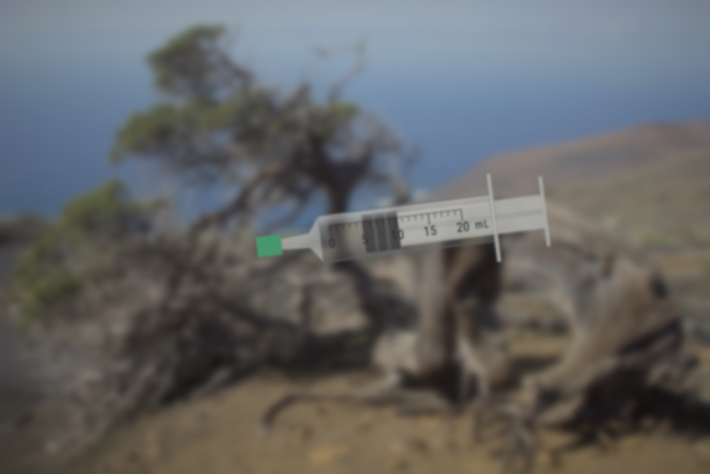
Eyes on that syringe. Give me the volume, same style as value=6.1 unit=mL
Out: value=5 unit=mL
